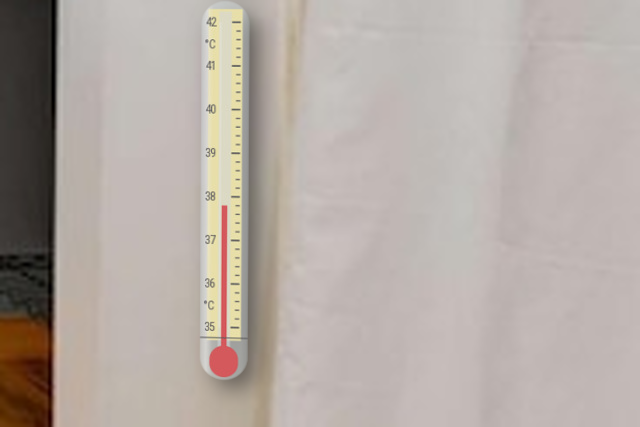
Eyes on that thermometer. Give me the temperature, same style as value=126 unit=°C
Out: value=37.8 unit=°C
